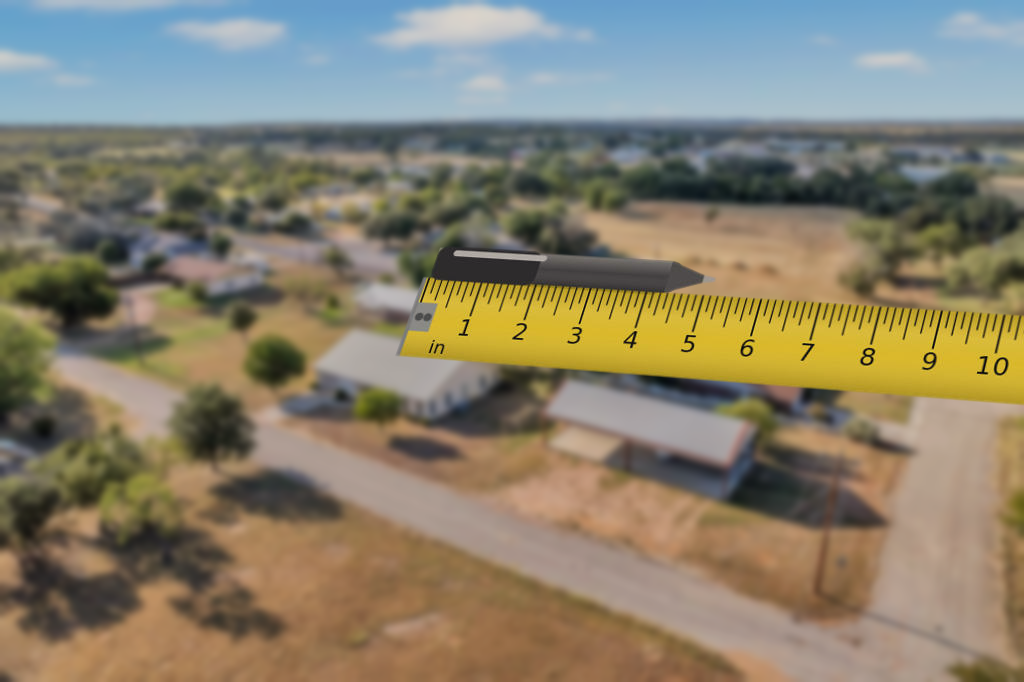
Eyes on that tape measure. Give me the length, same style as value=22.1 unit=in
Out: value=5.125 unit=in
